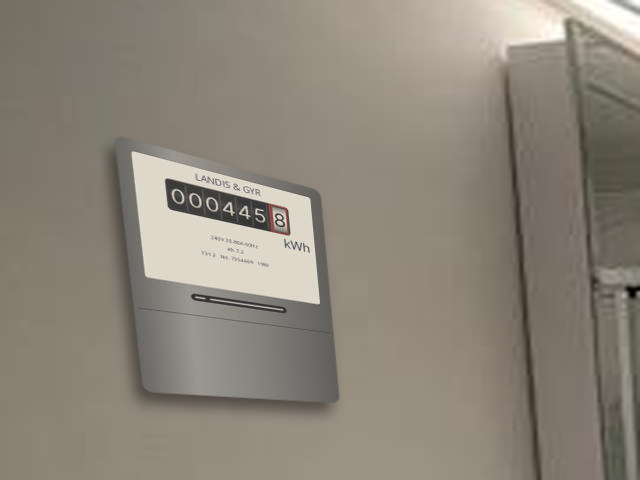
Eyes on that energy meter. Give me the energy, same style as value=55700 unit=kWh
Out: value=445.8 unit=kWh
